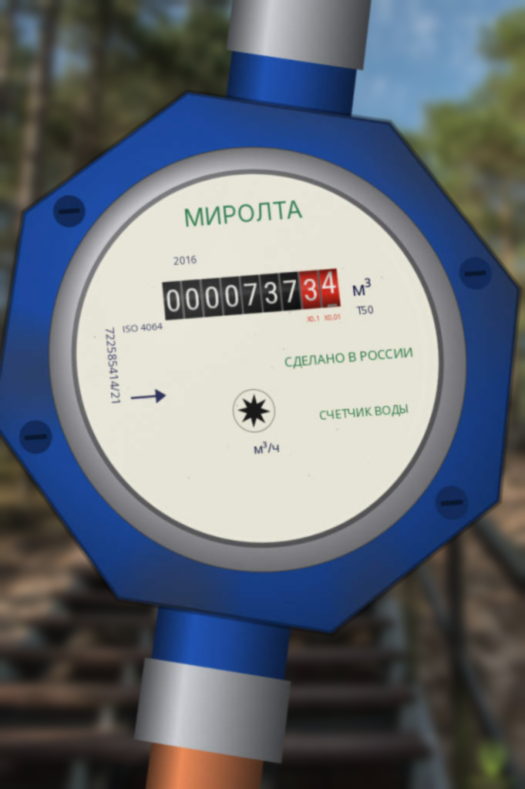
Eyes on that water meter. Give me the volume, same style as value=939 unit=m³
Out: value=737.34 unit=m³
